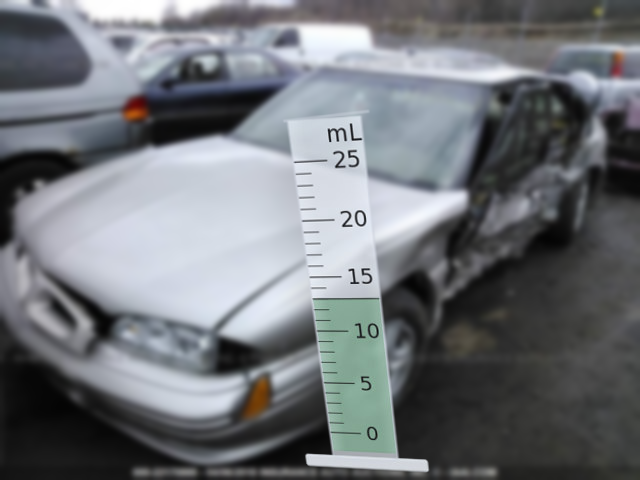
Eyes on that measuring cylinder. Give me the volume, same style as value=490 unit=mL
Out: value=13 unit=mL
